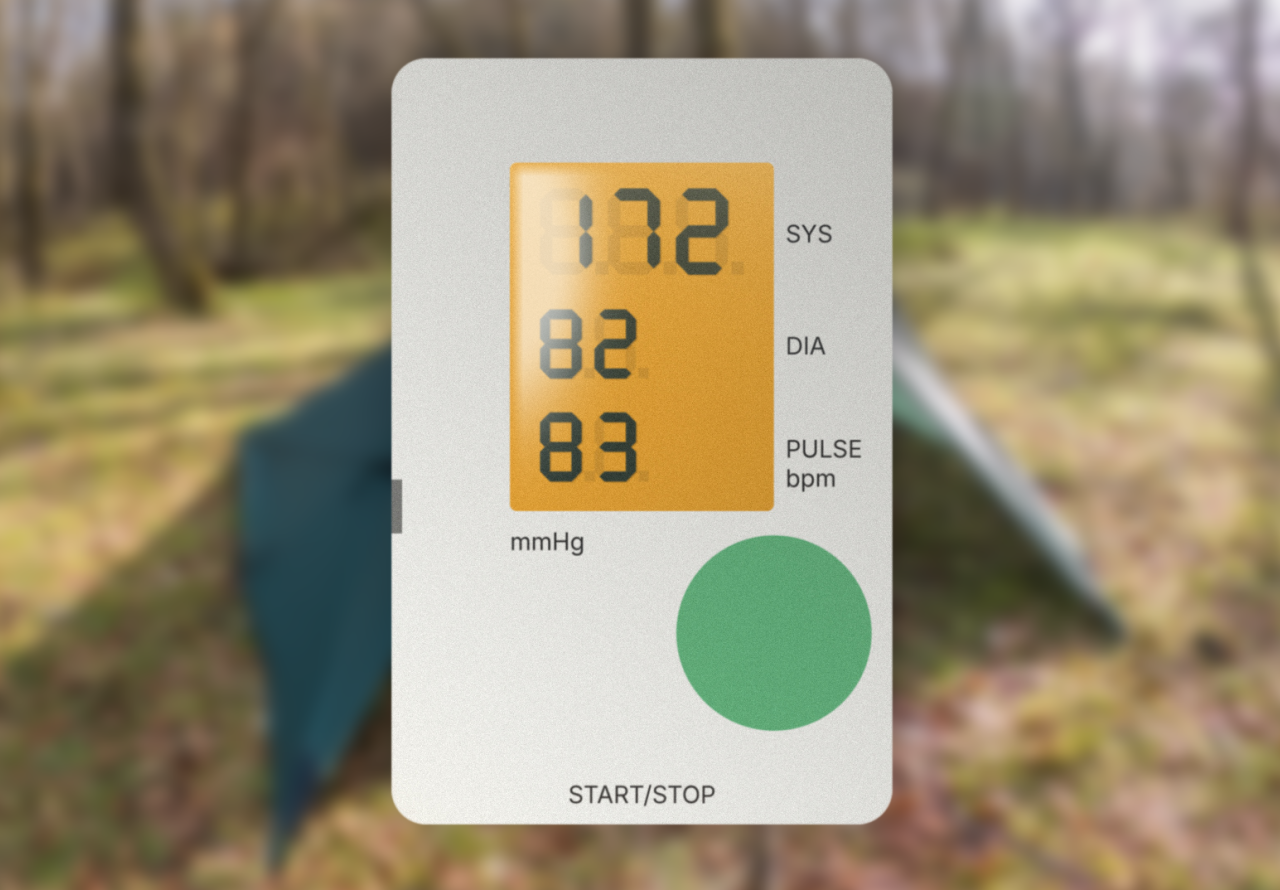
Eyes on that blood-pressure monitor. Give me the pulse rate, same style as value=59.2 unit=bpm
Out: value=83 unit=bpm
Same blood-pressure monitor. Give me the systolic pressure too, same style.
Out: value=172 unit=mmHg
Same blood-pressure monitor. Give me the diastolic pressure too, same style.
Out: value=82 unit=mmHg
